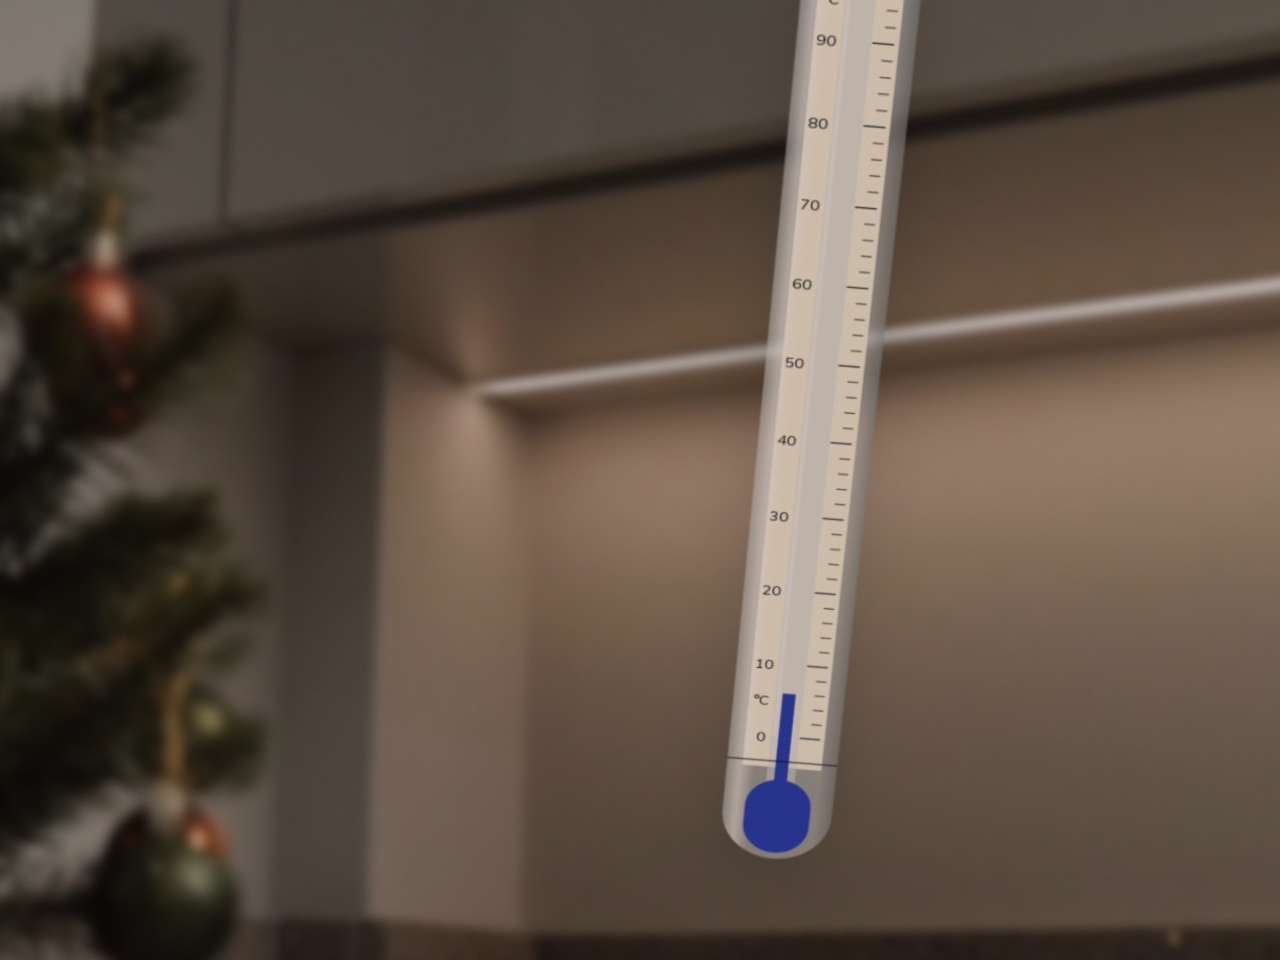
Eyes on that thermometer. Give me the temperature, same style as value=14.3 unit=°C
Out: value=6 unit=°C
